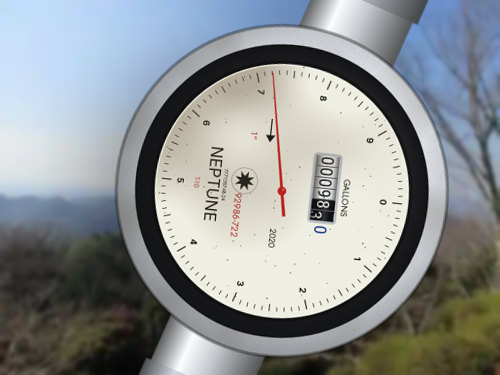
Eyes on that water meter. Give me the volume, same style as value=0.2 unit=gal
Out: value=9827.2 unit=gal
